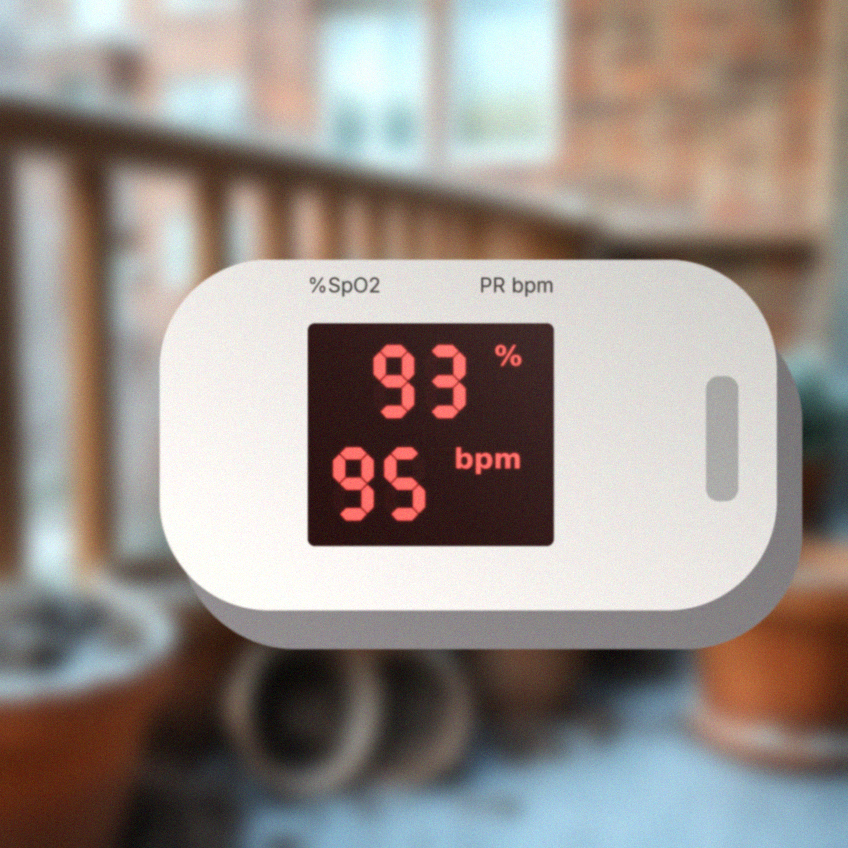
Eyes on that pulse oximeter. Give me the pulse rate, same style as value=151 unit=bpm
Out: value=95 unit=bpm
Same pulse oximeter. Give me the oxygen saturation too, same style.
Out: value=93 unit=%
